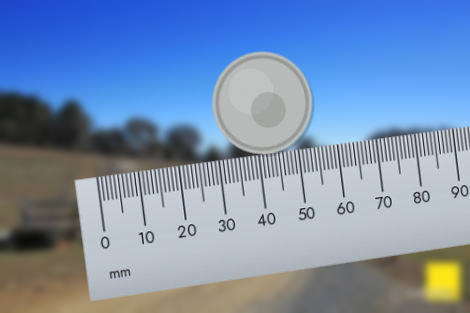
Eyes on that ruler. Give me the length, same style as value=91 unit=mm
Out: value=25 unit=mm
